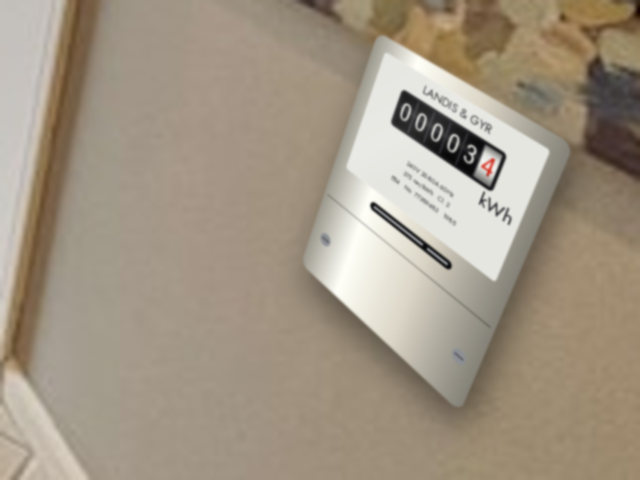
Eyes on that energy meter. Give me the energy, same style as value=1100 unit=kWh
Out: value=3.4 unit=kWh
